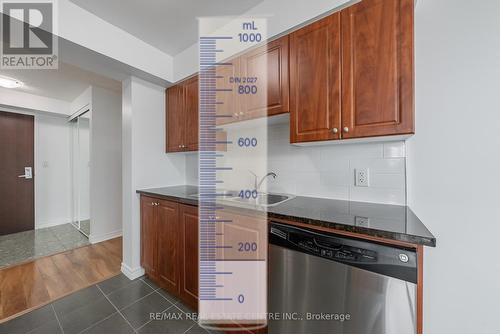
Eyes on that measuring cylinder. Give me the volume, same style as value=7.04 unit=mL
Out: value=150 unit=mL
